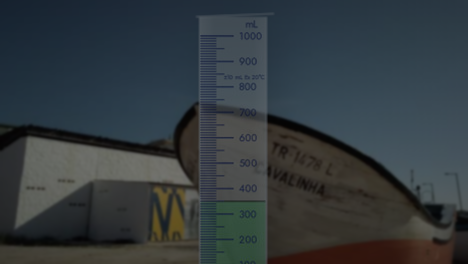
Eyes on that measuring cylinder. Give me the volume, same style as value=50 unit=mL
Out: value=350 unit=mL
